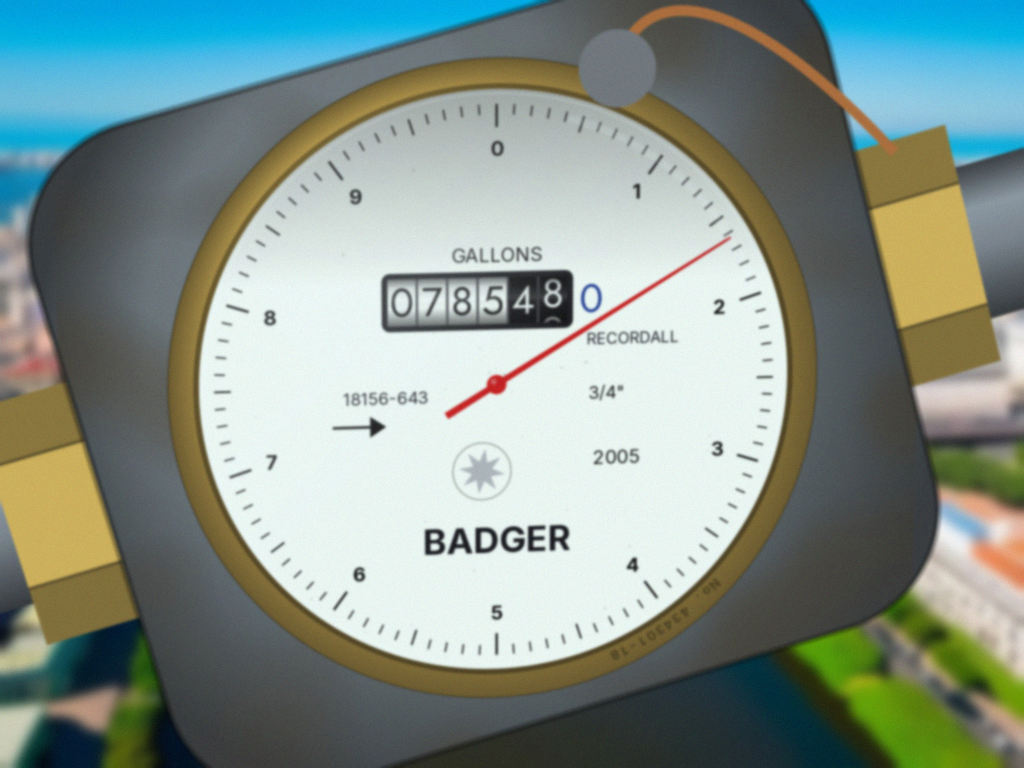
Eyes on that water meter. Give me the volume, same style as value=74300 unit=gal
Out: value=785481.6 unit=gal
